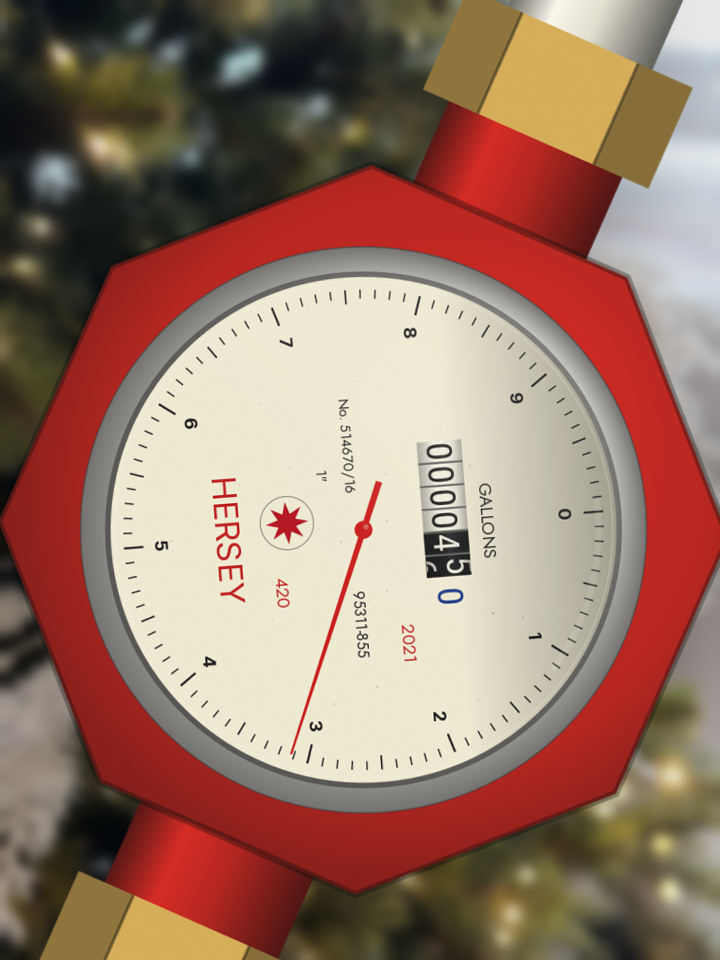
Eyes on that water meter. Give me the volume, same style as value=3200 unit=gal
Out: value=453.1 unit=gal
